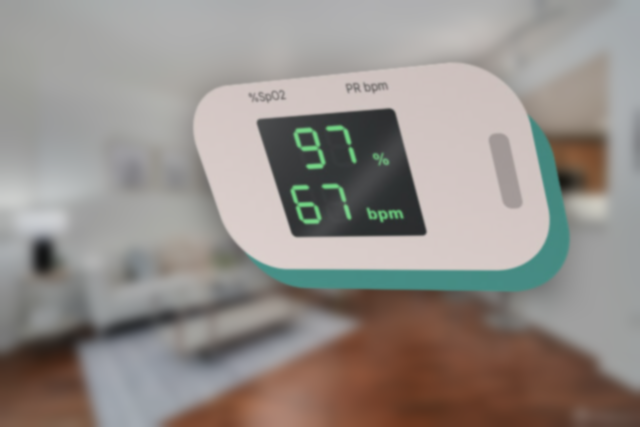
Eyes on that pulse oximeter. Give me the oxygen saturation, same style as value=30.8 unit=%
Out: value=97 unit=%
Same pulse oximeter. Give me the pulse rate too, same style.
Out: value=67 unit=bpm
